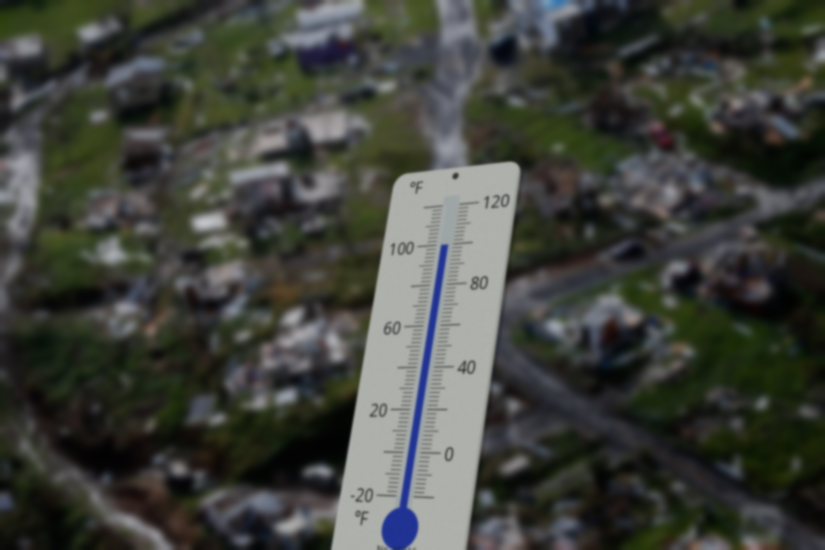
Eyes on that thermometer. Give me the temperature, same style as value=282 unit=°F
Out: value=100 unit=°F
